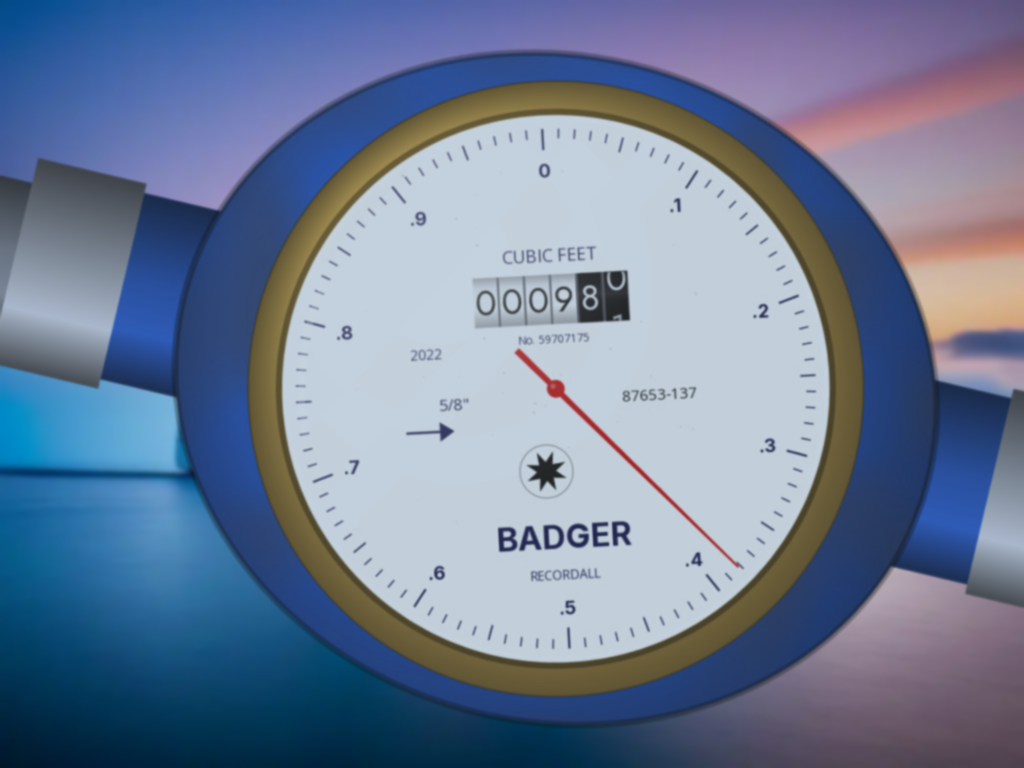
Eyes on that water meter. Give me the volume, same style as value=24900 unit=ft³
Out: value=980.38 unit=ft³
